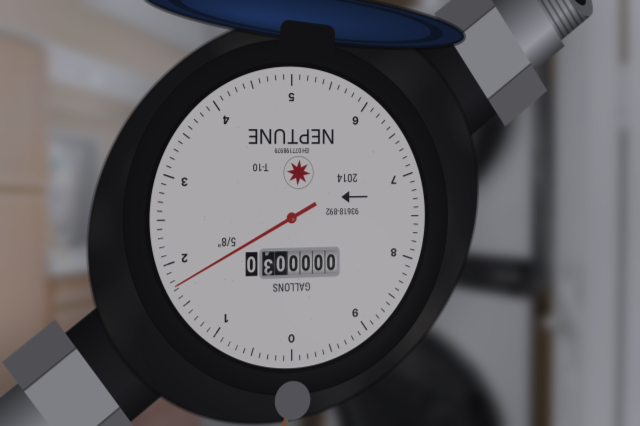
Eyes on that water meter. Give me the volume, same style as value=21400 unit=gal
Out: value=31.7 unit=gal
